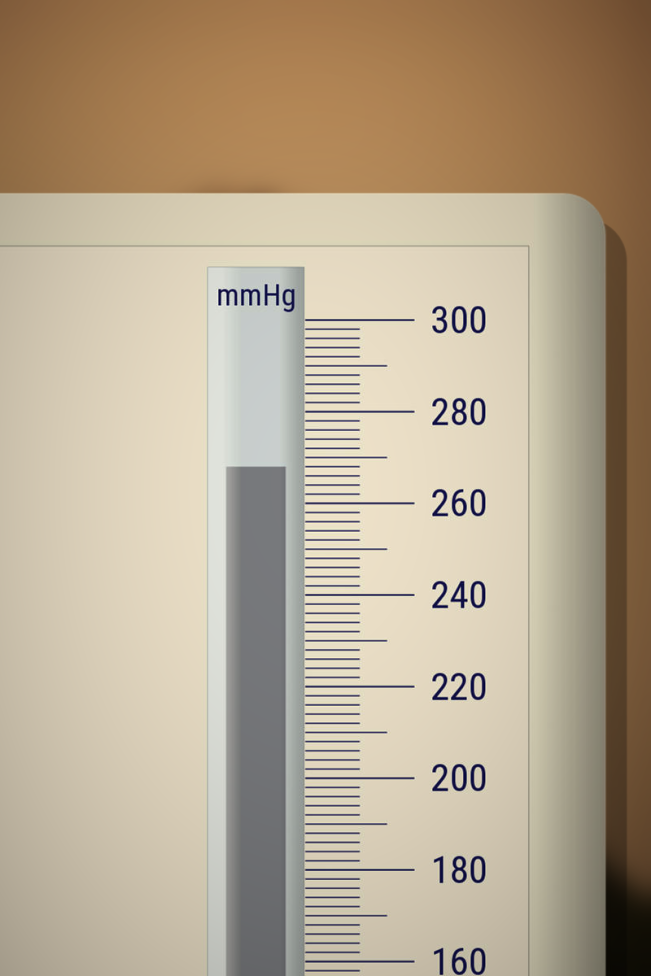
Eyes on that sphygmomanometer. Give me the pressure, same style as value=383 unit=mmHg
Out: value=268 unit=mmHg
